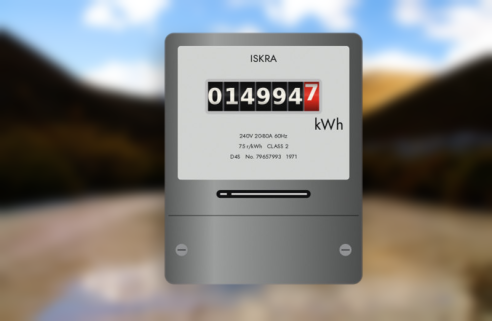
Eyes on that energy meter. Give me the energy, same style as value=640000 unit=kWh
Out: value=14994.7 unit=kWh
